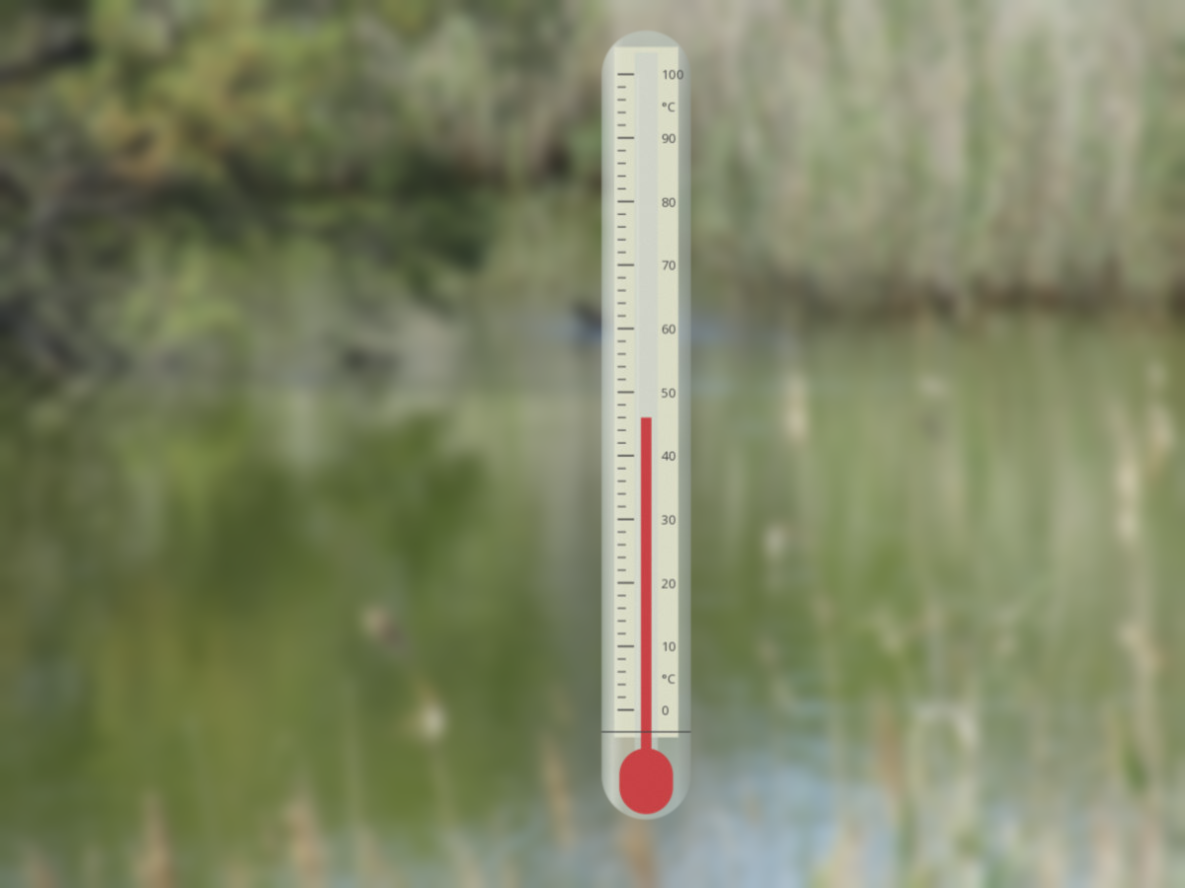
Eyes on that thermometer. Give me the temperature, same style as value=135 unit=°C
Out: value=46 unit=°C
